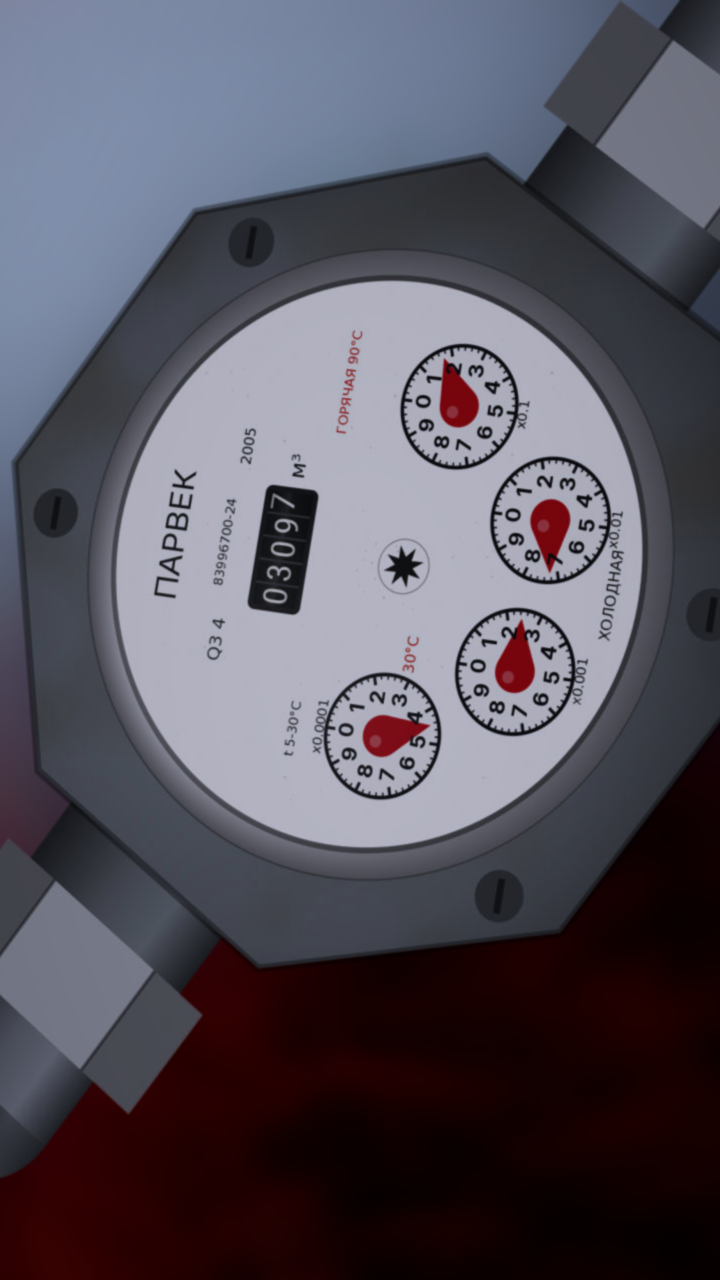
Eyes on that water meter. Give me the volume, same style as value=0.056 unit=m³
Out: value=3097.1724 unit=m³
